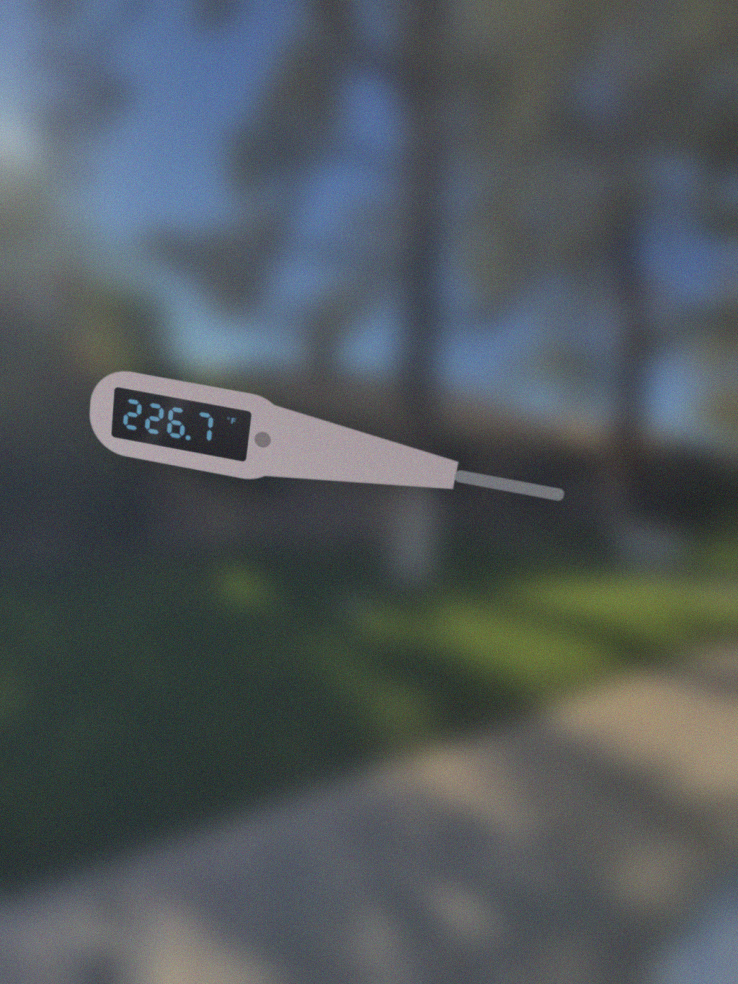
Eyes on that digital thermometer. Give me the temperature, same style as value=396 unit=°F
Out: value=226.7 unit=°F
